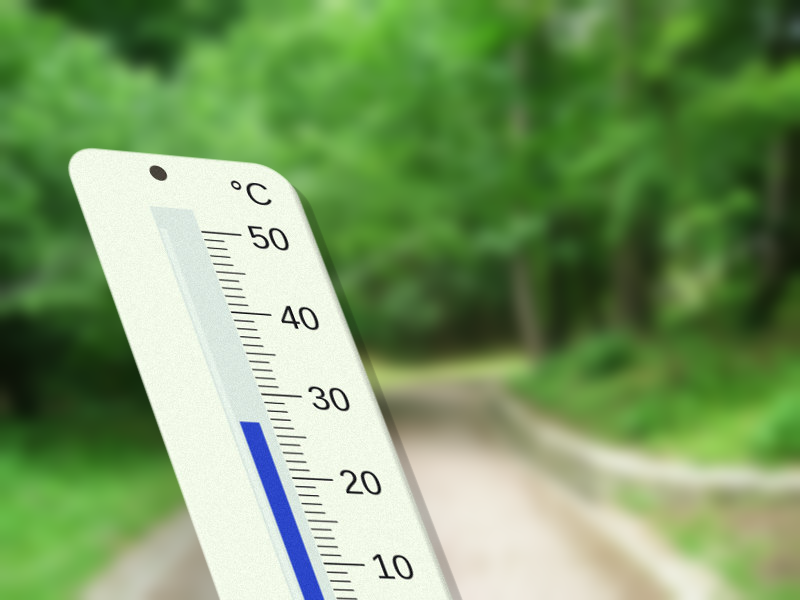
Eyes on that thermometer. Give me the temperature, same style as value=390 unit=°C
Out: value=26.5 unit=°C
